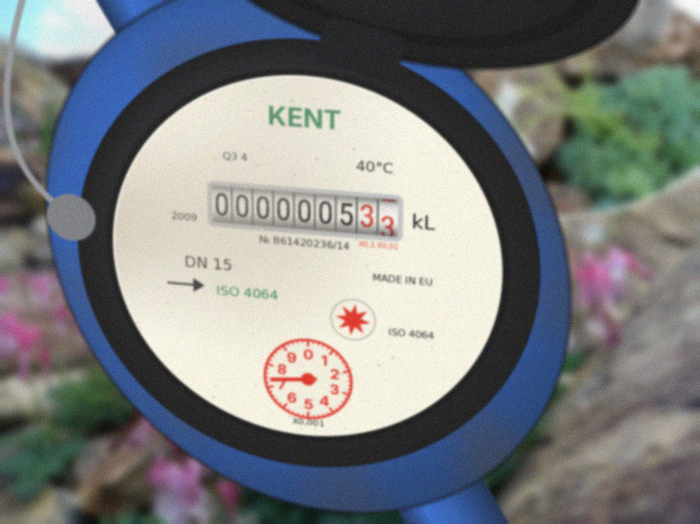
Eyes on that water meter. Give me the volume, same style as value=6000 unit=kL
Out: value=5.327 unit=kL
